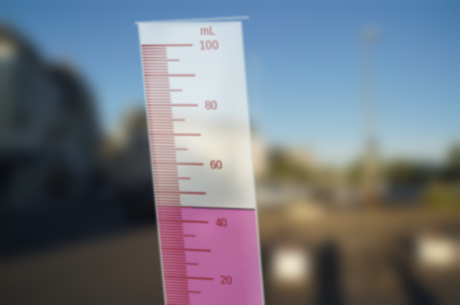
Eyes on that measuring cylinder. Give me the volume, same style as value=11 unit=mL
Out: value=45 unit=mL
